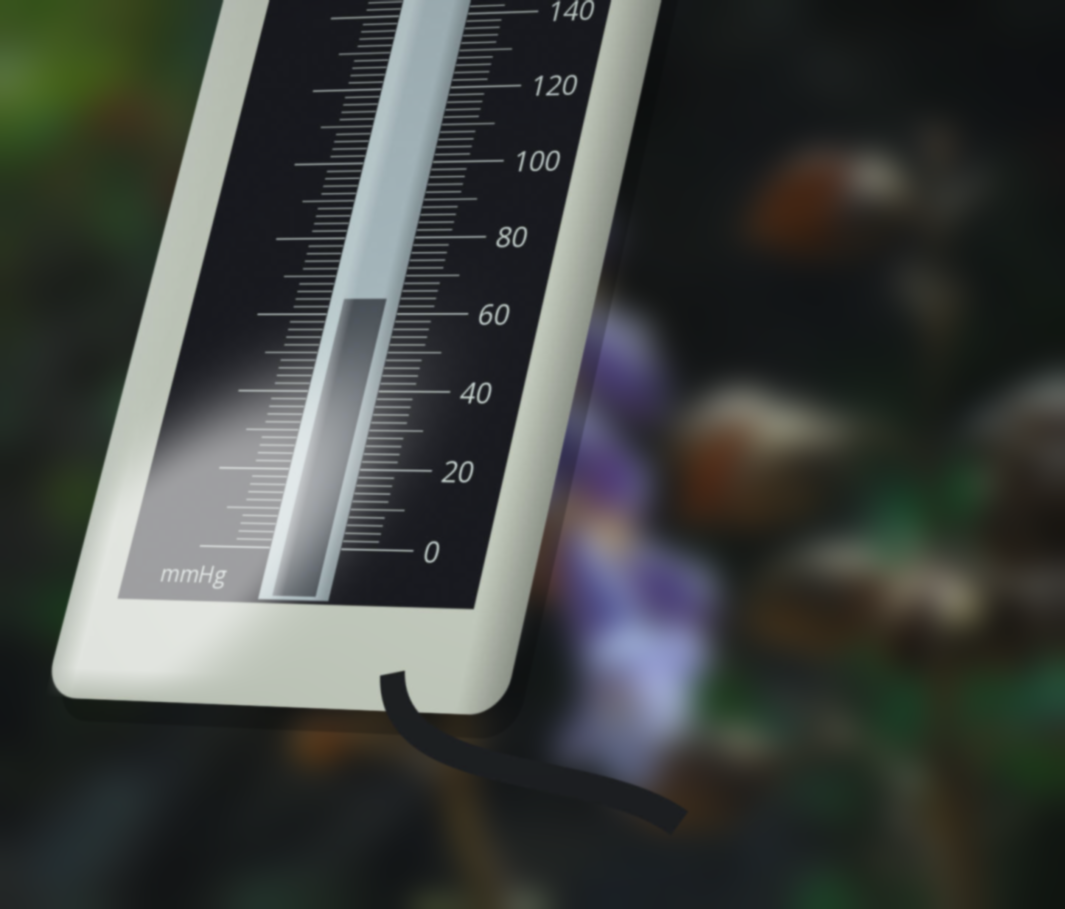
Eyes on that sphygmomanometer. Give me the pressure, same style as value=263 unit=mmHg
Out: value=64 unit=mmHg
